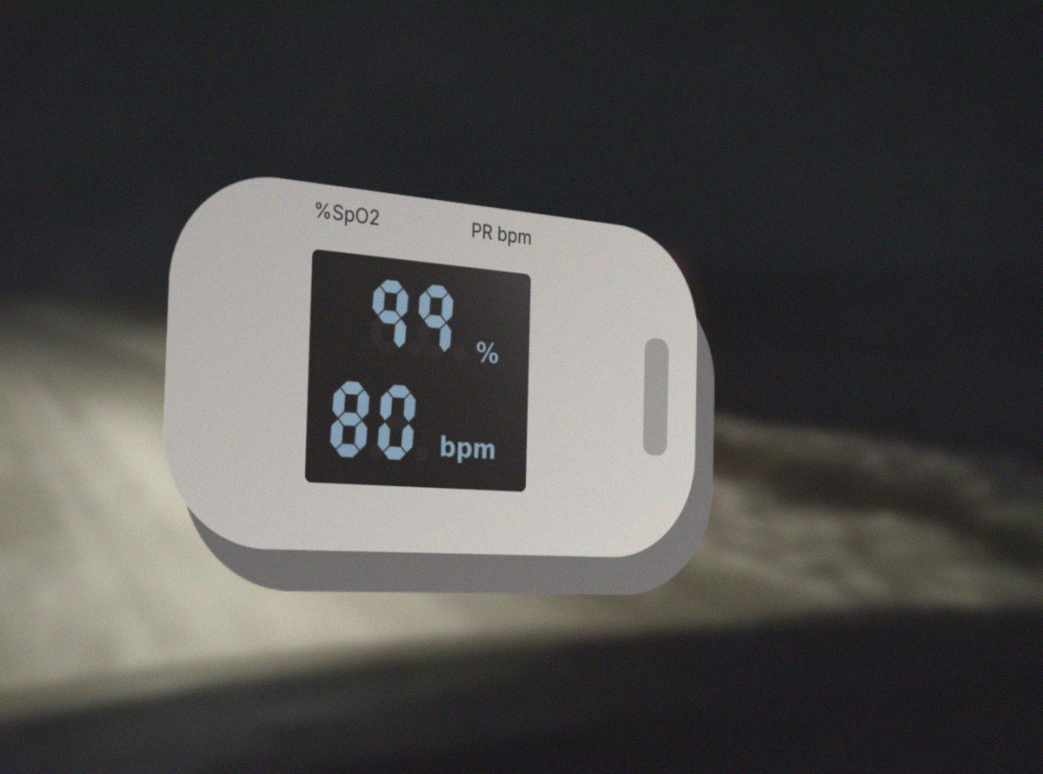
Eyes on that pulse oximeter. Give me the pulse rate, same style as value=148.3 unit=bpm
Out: value=80 unit=bpm
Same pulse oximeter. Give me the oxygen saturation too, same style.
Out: value=99 unit=%
